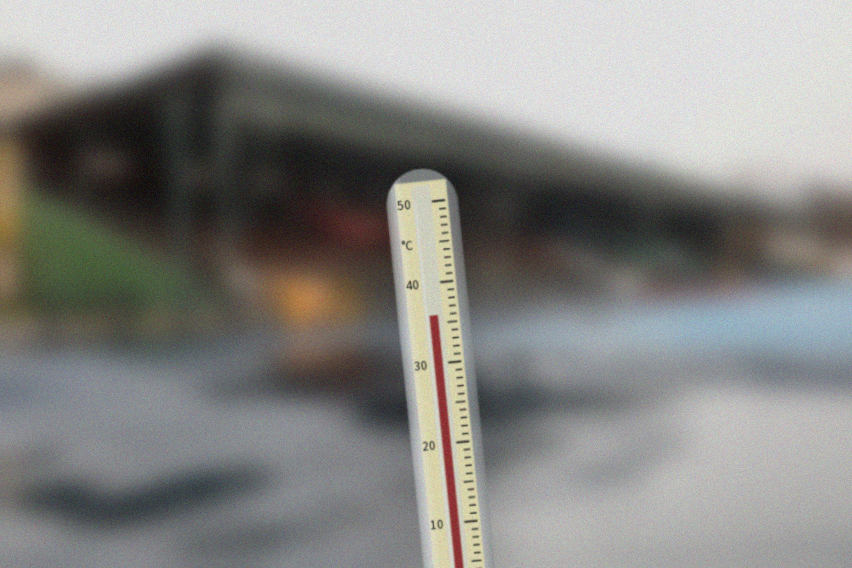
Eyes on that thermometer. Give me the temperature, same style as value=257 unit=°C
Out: value=36 unit=°C
